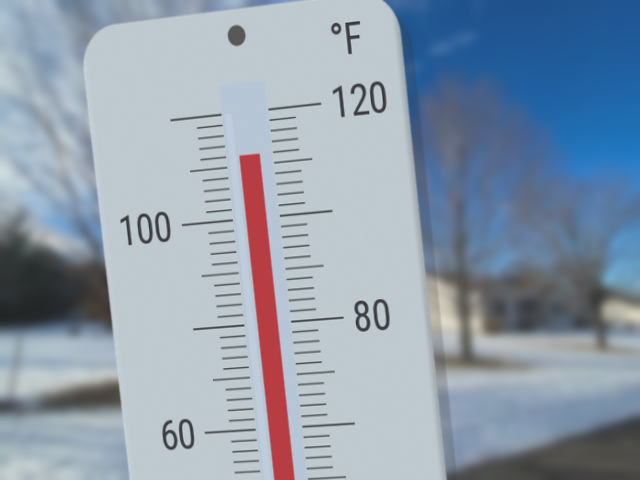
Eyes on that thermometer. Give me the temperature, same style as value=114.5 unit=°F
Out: value=112 unit=°F
